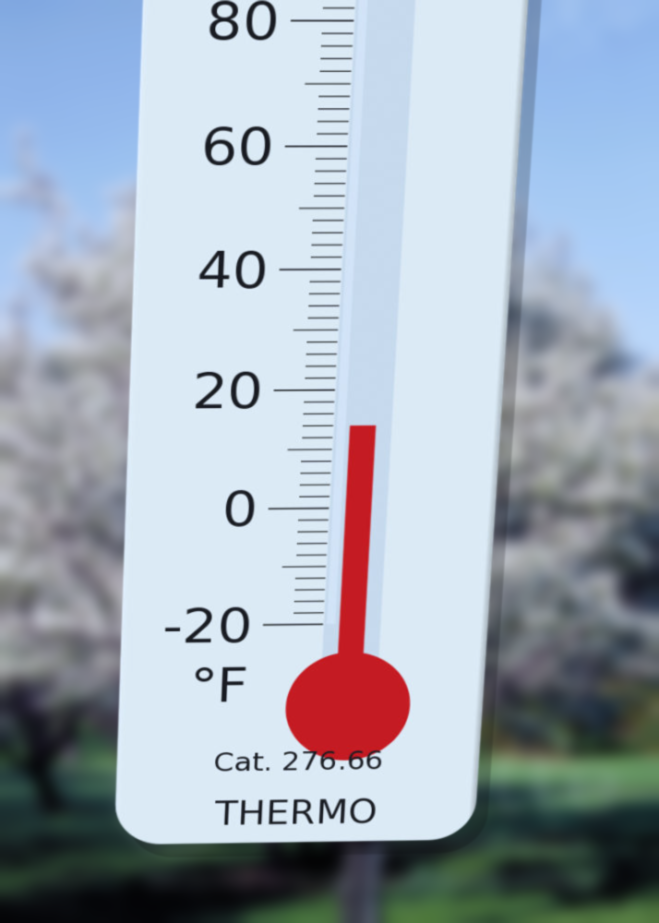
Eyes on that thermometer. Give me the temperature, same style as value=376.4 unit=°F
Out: value=14 unit=°F
